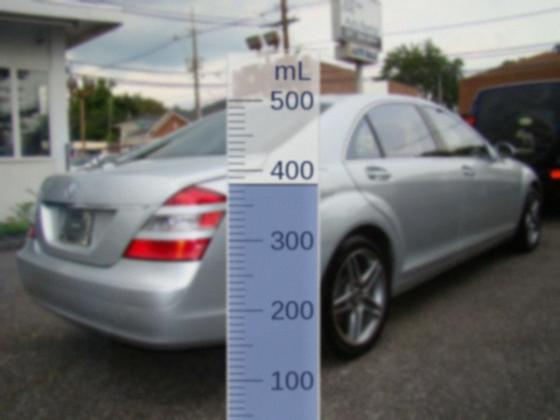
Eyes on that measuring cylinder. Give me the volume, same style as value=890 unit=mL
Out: value=380 unit=mL
